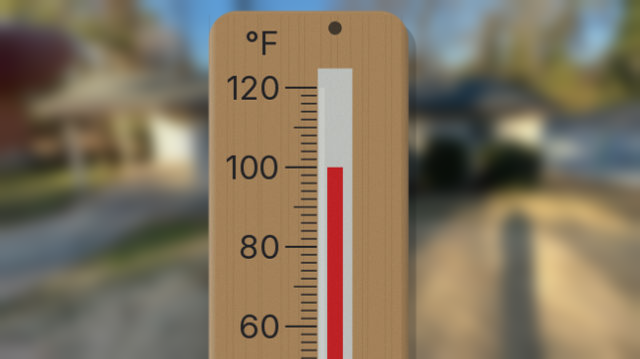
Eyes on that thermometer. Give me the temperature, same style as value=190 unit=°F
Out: value=100 unit=°F
